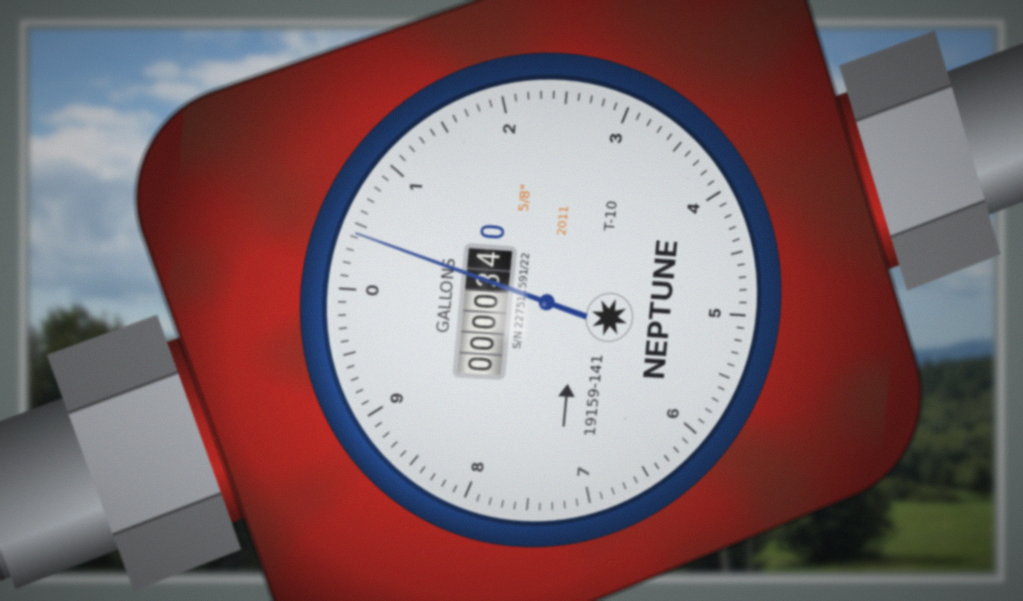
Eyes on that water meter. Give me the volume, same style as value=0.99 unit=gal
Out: value=340.4 unit=gal
